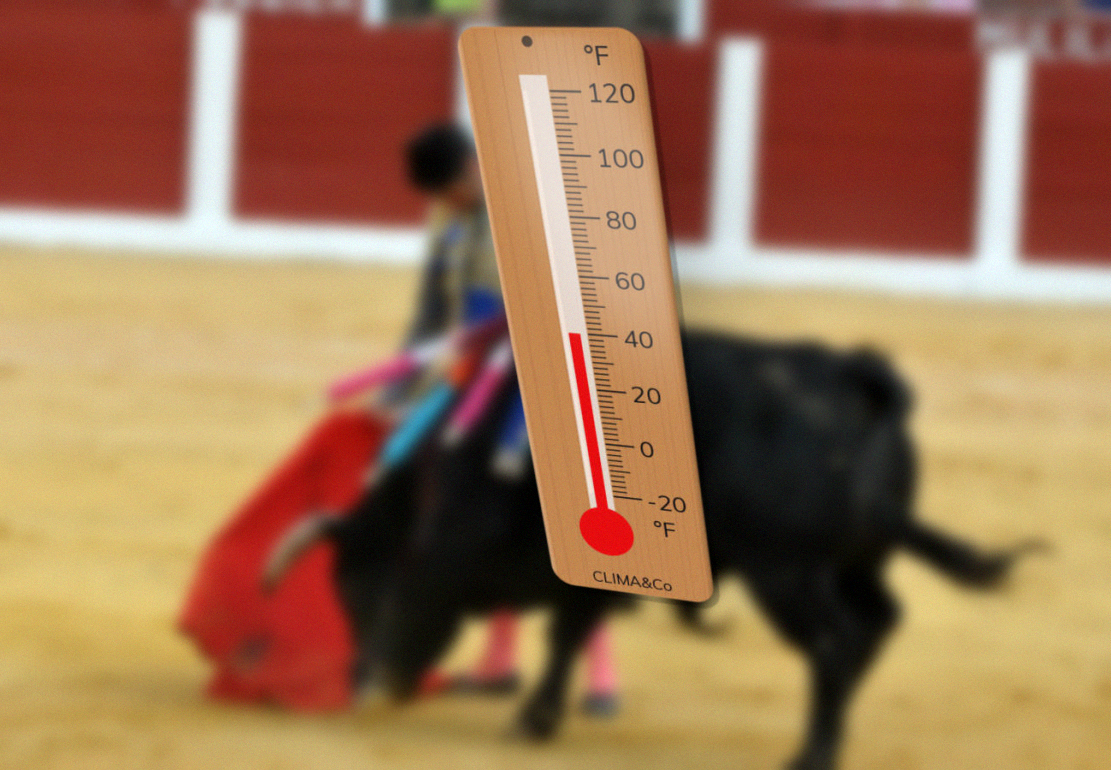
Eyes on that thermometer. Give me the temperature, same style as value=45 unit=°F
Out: value=40 unit=°F
